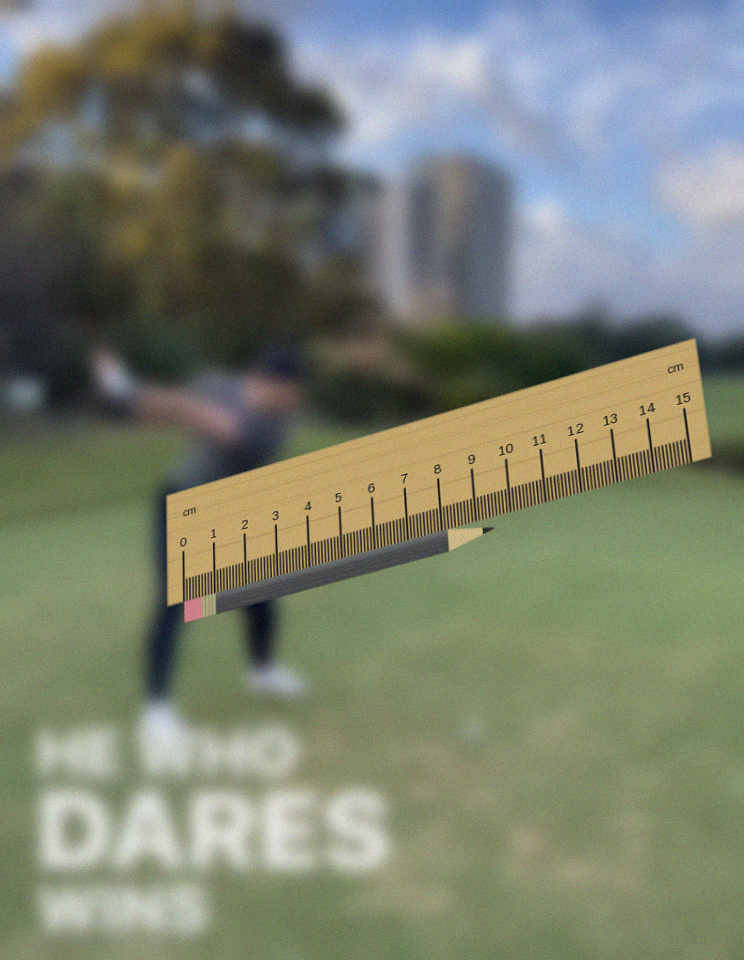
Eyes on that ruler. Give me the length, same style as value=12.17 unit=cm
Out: value=9.5 unit=cm
